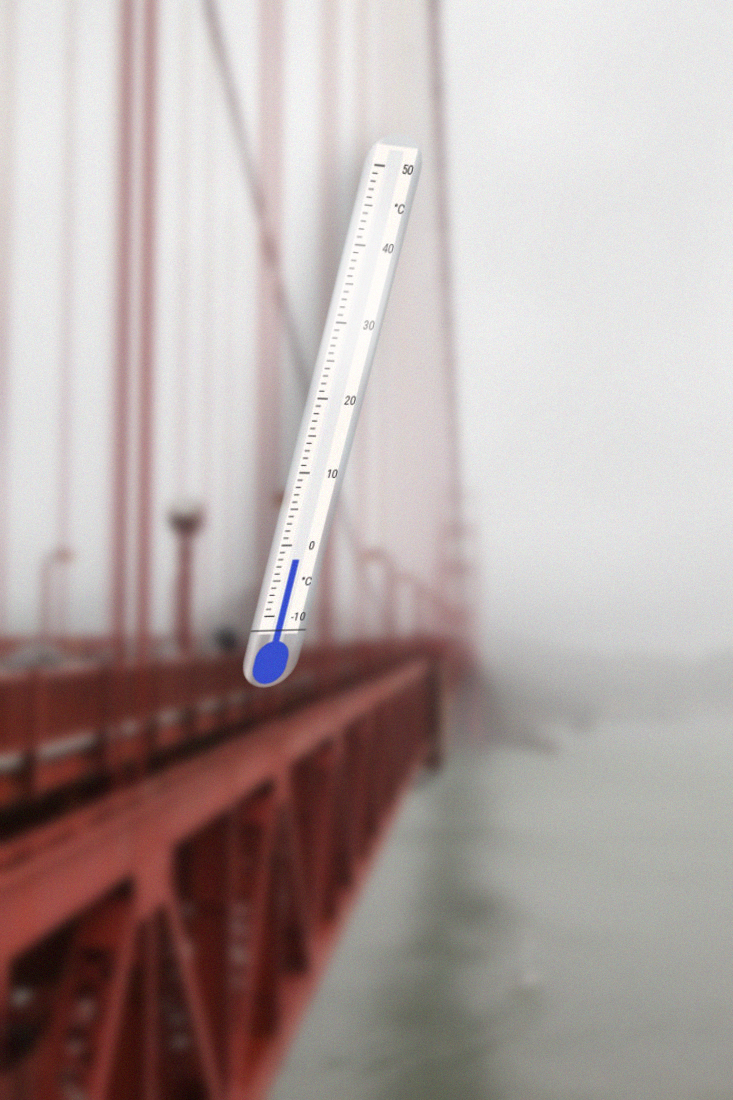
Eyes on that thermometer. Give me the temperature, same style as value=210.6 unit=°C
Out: value=-2 unit=°C
